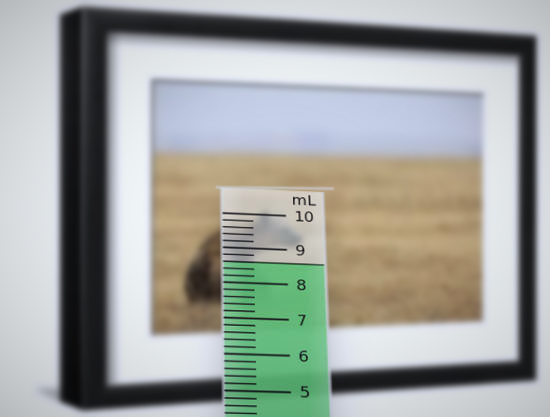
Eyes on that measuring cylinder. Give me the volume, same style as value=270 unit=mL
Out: value=8.6 unit=mL
